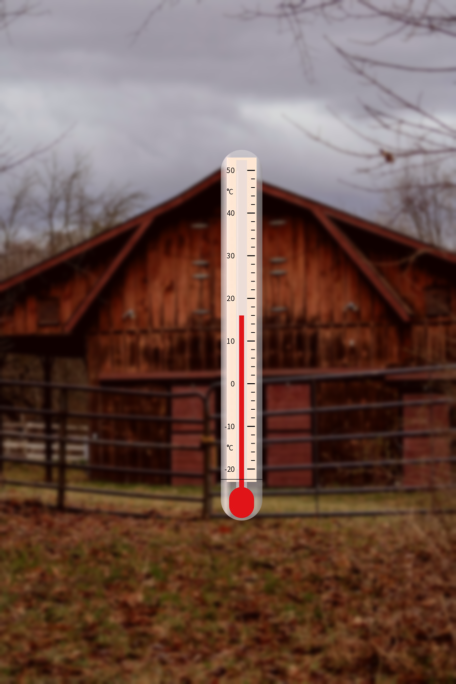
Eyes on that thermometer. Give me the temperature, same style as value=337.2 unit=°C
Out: value=16 unit=°C
